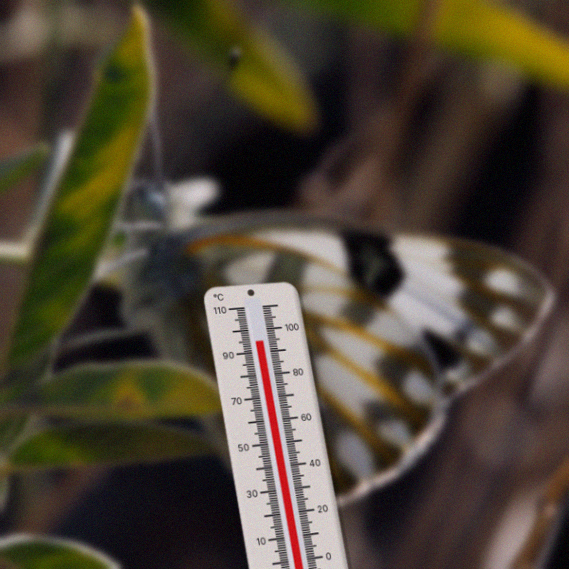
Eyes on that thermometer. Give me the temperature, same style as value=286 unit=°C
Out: value=95 unit=°C
